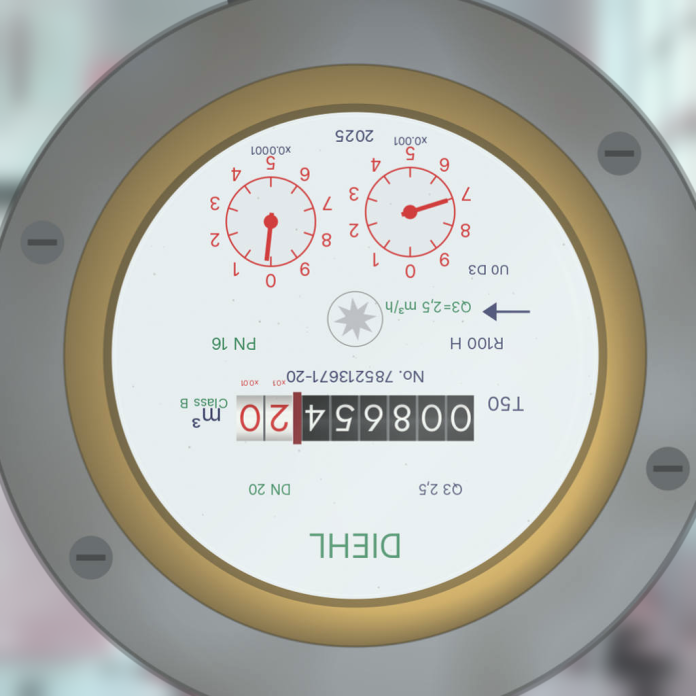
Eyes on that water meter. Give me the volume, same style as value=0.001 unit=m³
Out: value=8654.2070 unit=m³
